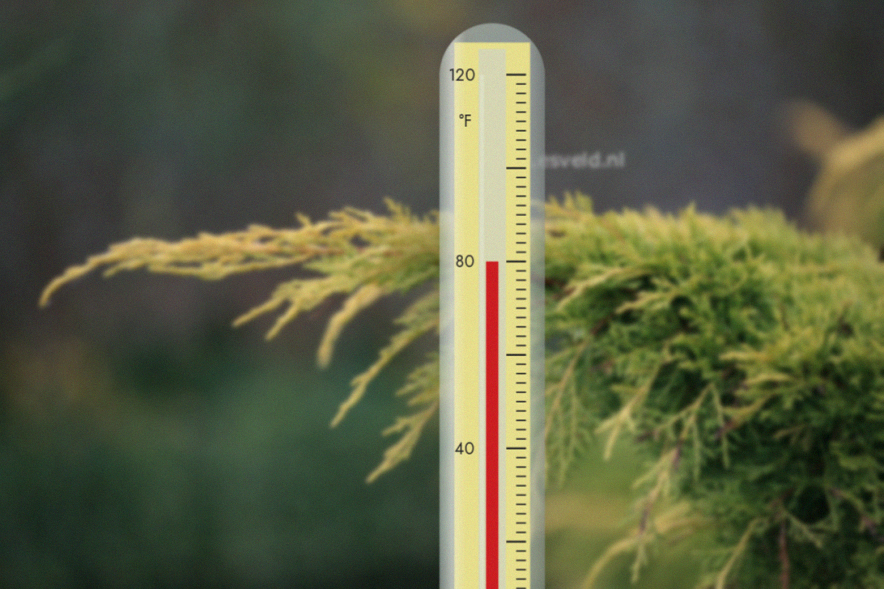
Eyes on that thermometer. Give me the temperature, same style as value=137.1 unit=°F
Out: value=80 unit=°F
